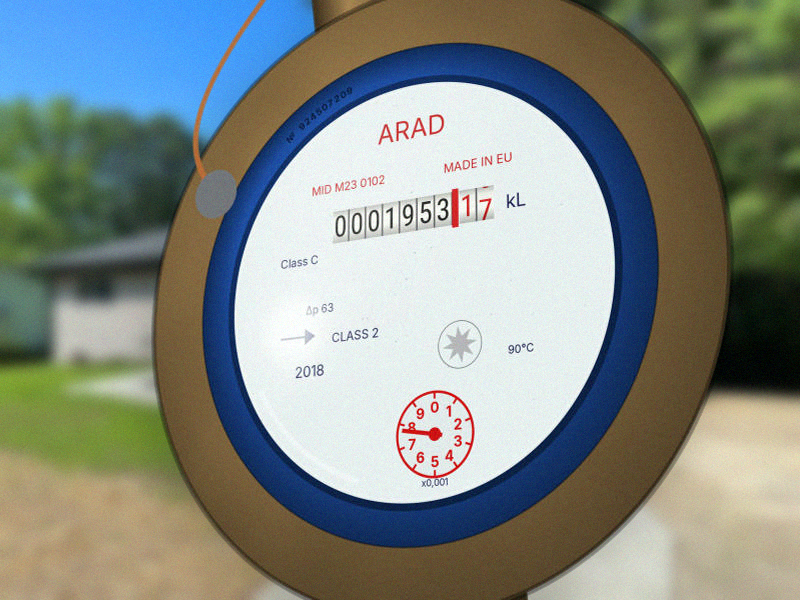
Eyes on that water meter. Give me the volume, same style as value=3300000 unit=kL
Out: value=1953.167 unit=kL
